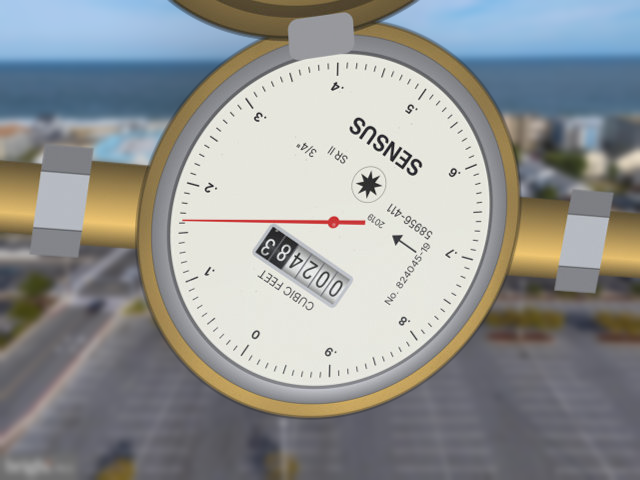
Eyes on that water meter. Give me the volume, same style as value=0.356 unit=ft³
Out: value=2483.16 unit=ft³
